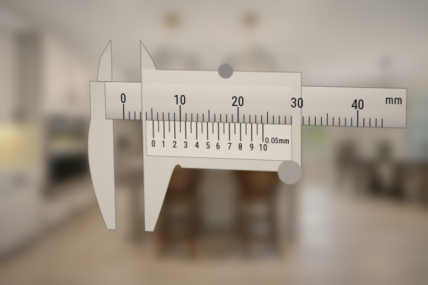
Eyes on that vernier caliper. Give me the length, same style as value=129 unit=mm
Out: value=5.2 unit=mm
